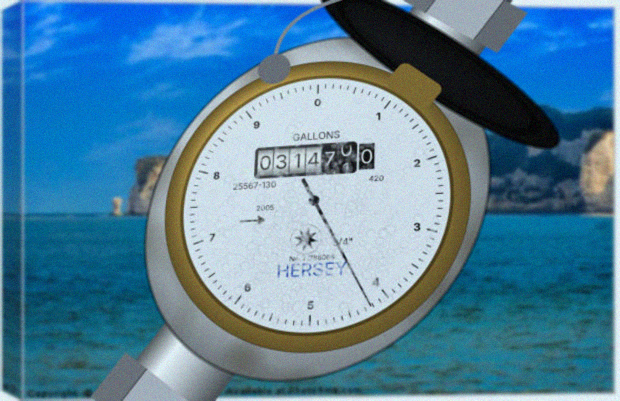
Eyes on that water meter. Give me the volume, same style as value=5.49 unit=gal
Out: value=314704.2 unit=gal
